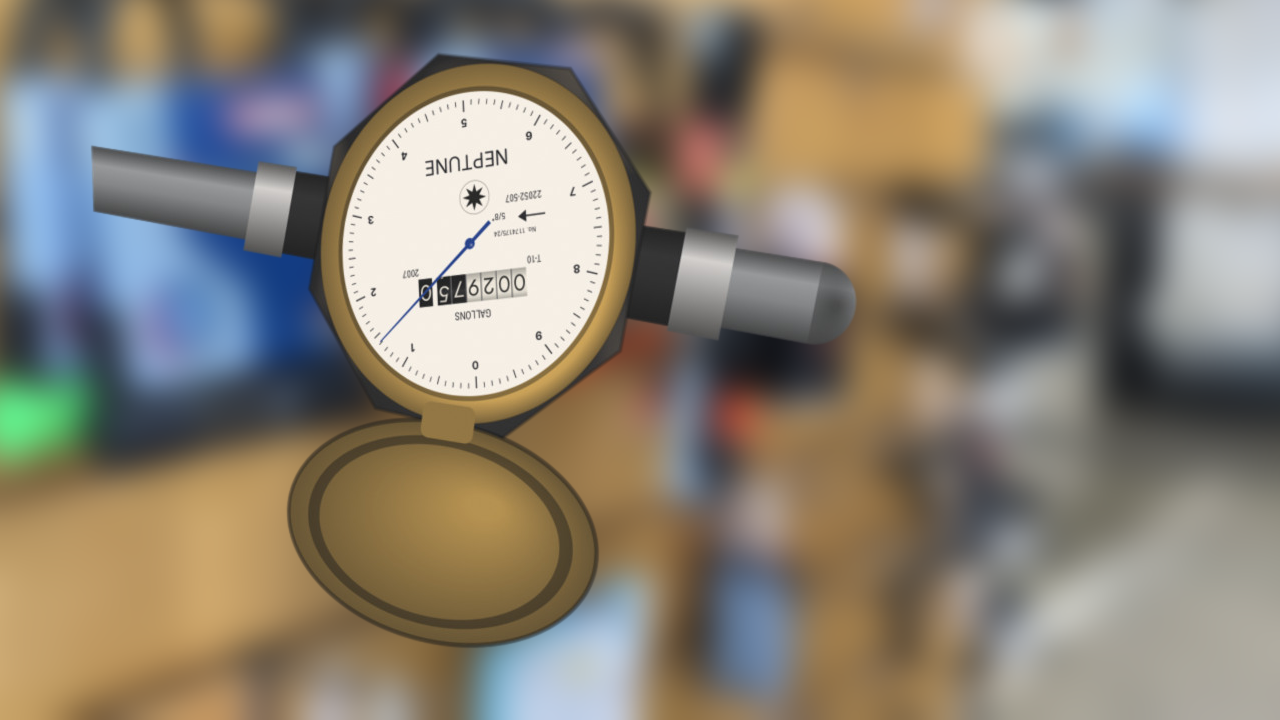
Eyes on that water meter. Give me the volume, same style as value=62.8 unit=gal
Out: value=29751.4 unit=gal
